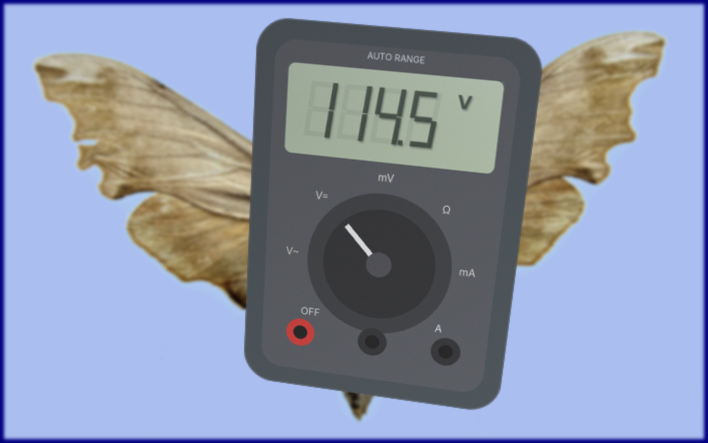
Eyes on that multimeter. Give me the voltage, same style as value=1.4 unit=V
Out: value=114.5 unit=V
